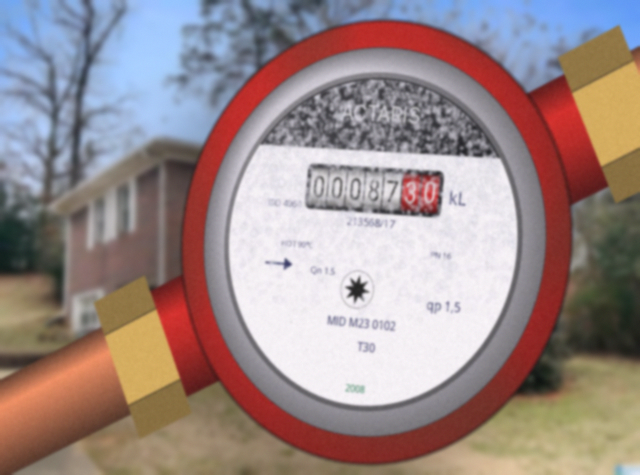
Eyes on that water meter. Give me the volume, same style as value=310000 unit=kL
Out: value=87.30 unit=kL
